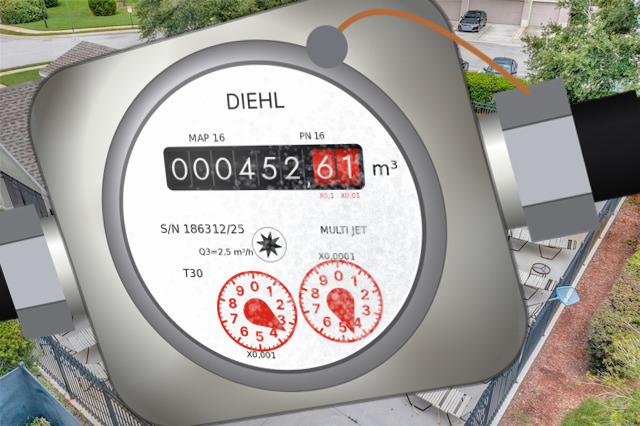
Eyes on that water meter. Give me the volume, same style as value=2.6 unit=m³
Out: value=452.6134 unit=m³
